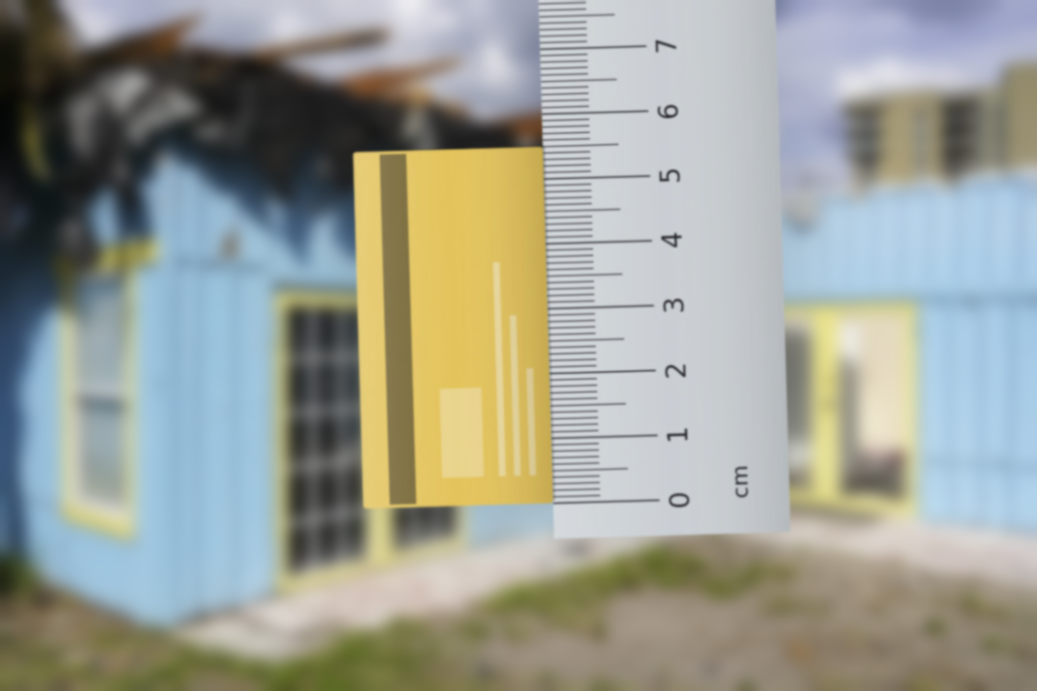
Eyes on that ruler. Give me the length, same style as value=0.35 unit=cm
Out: value=5.5 unit=cm
